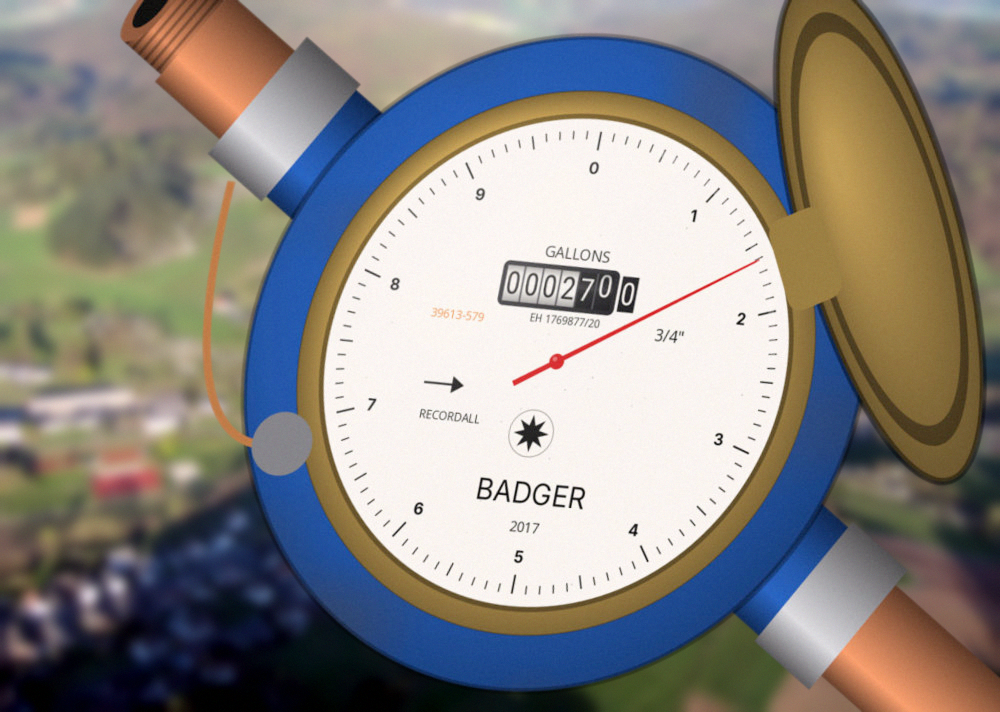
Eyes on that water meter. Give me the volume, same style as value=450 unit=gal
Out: value=2701.6 unit=gal
